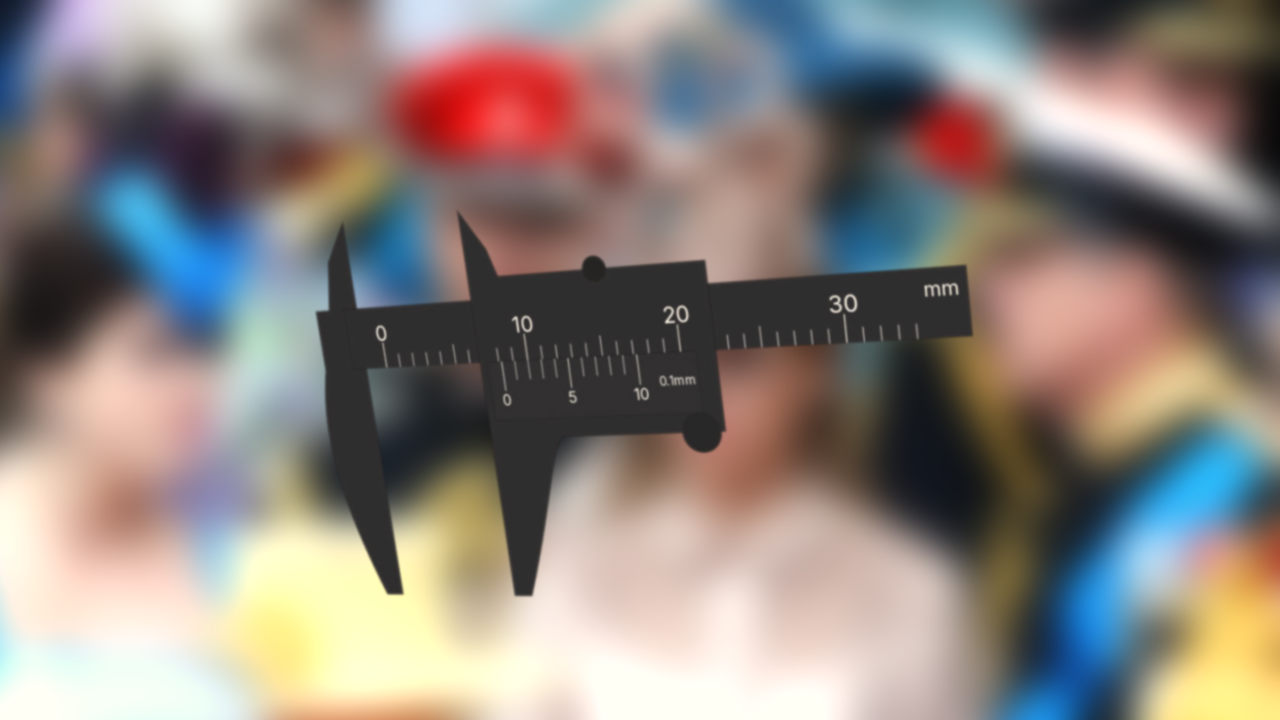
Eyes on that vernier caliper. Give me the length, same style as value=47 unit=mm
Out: value=8.2 unit=mm
